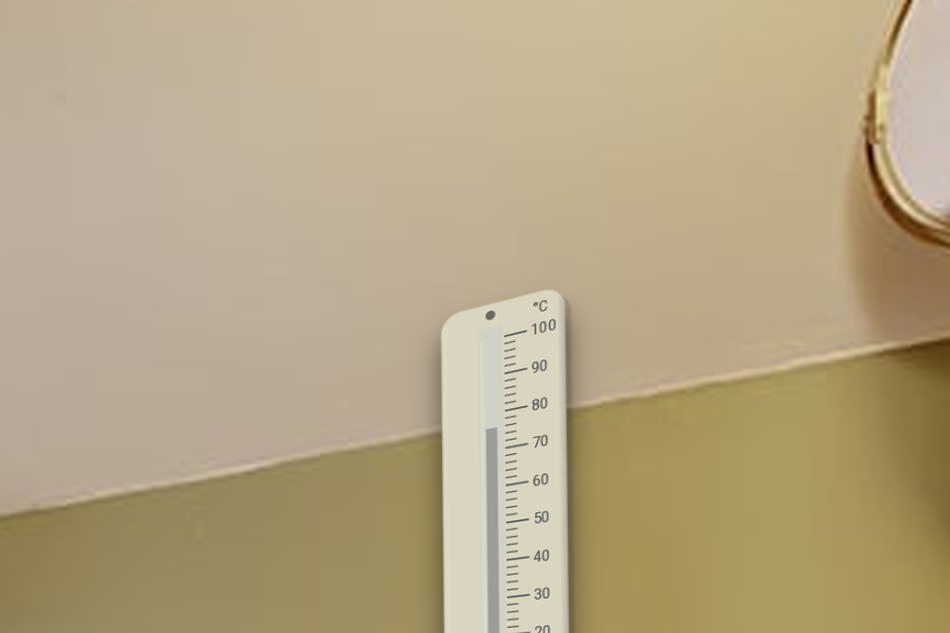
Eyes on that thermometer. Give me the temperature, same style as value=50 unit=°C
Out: value=76 unit=°C
